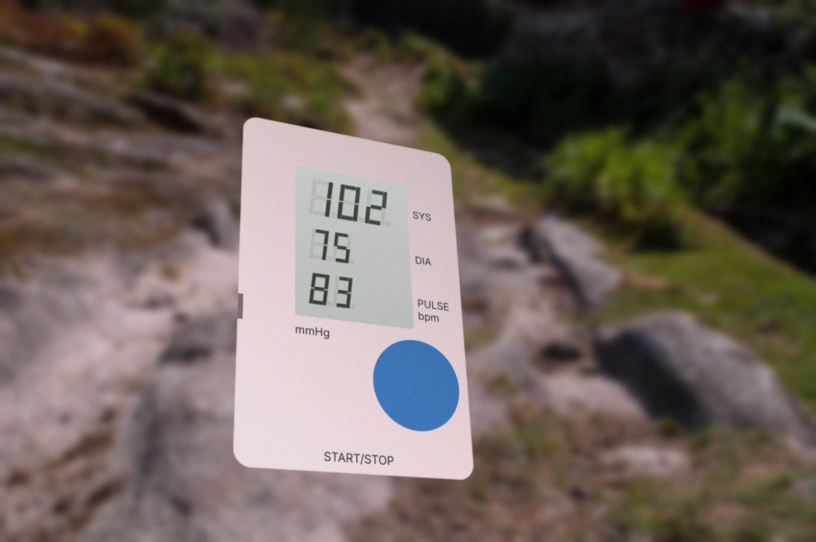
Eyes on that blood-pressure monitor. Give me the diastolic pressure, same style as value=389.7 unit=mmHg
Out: value=75 unit=mmHg
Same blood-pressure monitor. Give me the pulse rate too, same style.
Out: value=83 unit=bpm
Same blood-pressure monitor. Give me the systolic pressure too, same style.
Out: value=102 unit=mmHg
